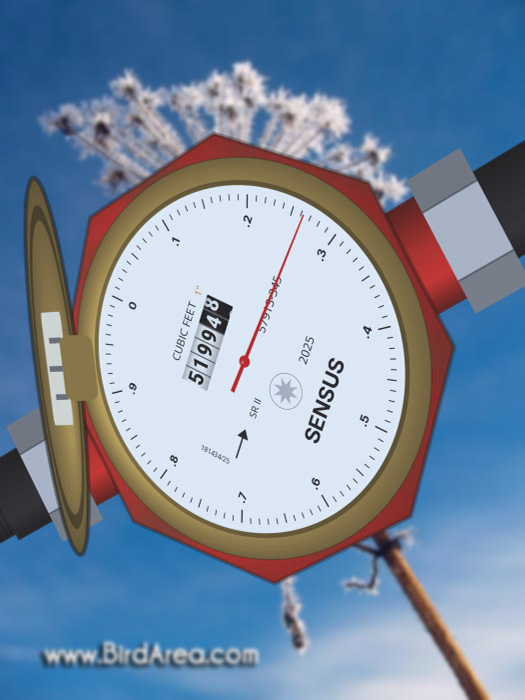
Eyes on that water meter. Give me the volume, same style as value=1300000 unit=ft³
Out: value=519948.26 unit=ft³
